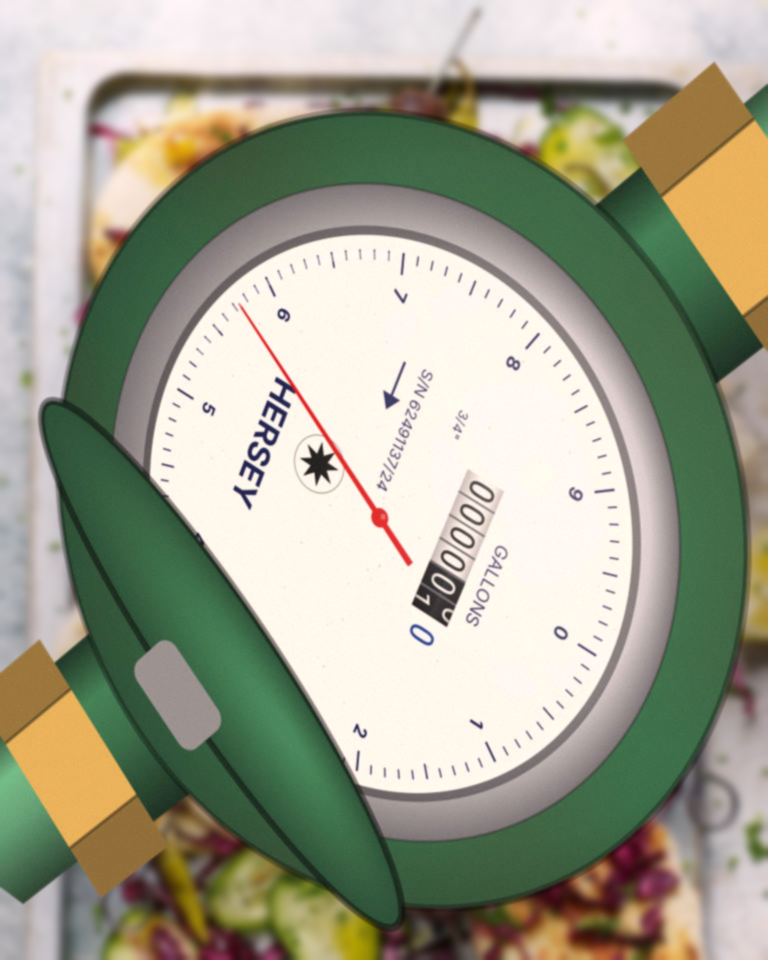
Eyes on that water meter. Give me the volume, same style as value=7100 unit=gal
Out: value=5.7 unit=gal
